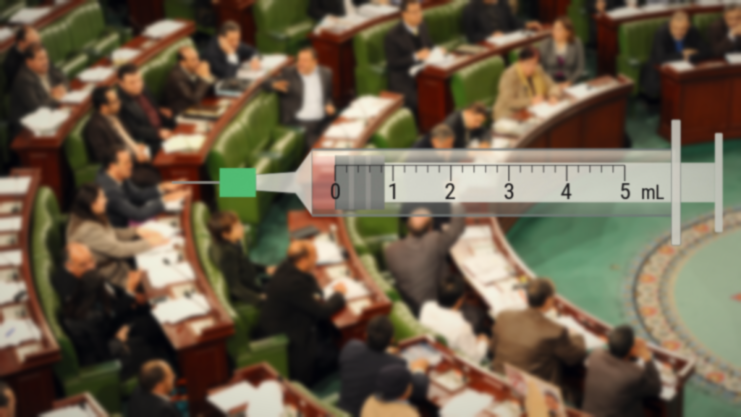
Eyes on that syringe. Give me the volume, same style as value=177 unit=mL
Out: value=0 unit=mL
